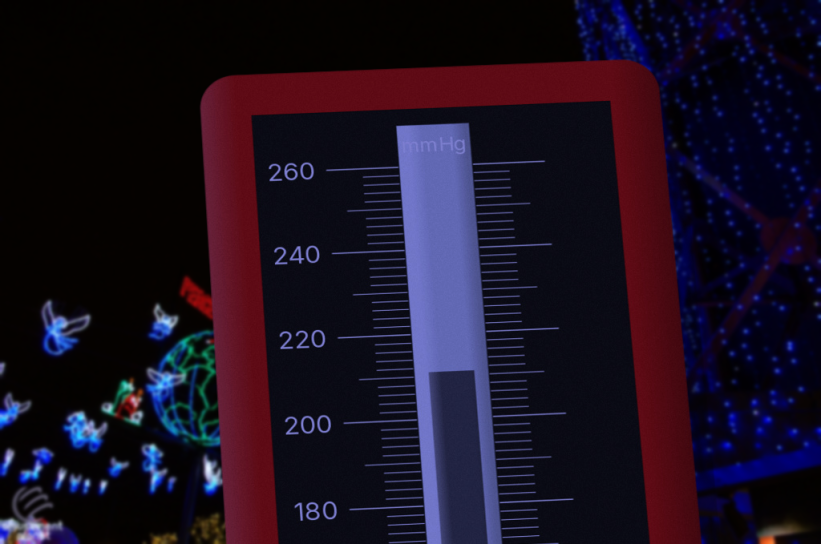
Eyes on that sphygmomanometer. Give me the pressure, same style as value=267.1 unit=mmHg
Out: value=211 unit=mmHg
